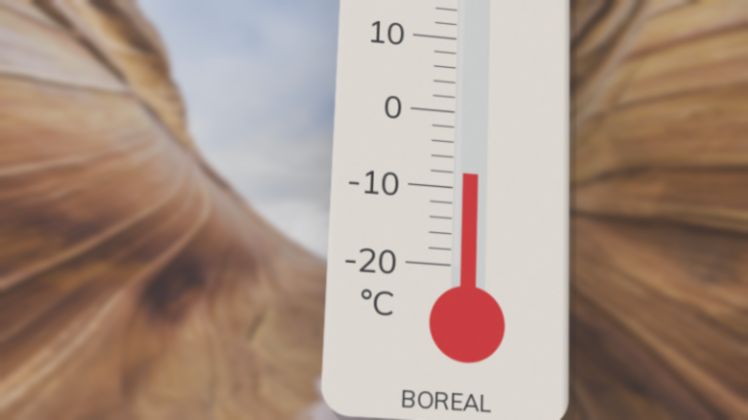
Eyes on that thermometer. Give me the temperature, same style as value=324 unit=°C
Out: value=-8 unit=°C
